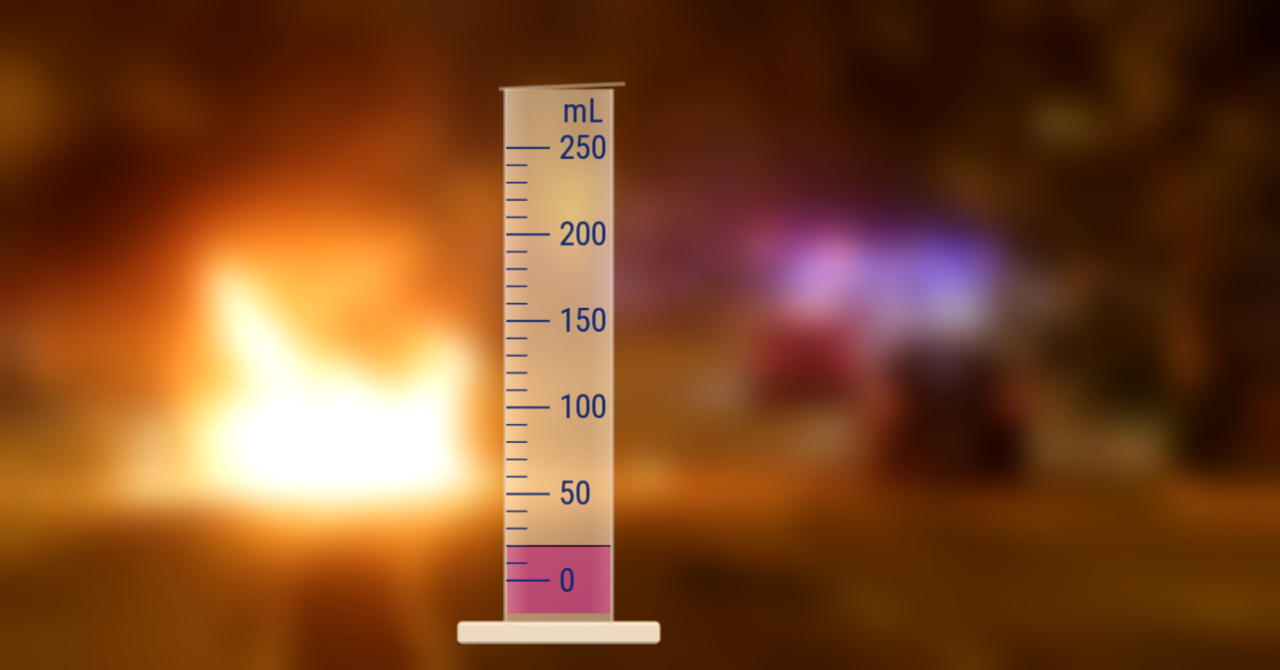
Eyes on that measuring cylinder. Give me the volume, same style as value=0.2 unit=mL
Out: value=20 unit=mL
